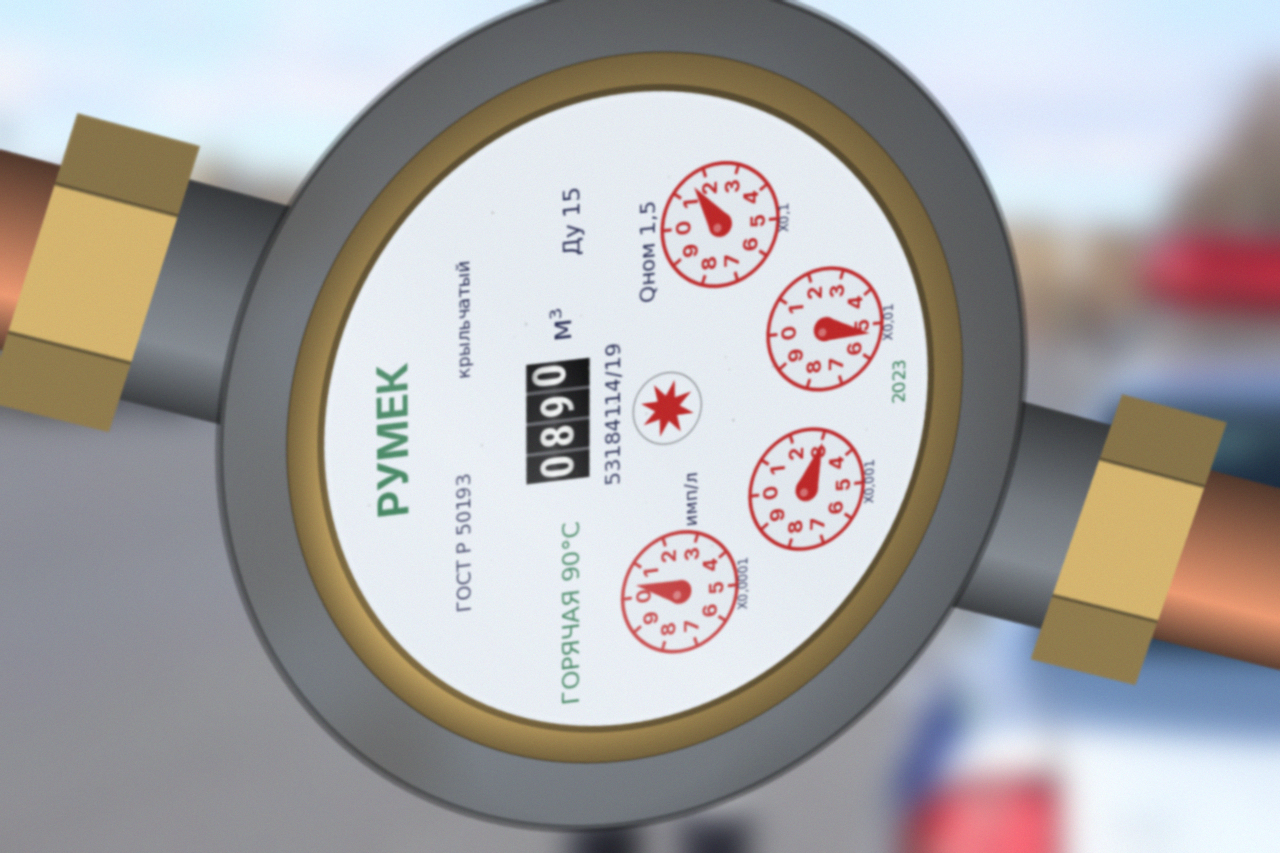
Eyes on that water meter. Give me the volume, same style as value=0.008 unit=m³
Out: value=890.1530 unit=m³
